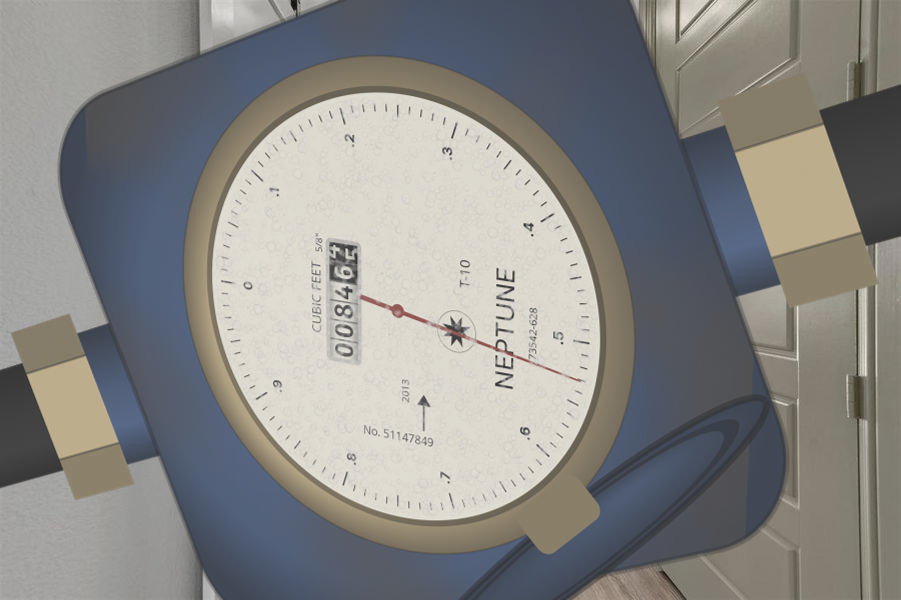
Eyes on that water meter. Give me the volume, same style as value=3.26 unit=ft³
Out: value=8464.53 unit=ft³
